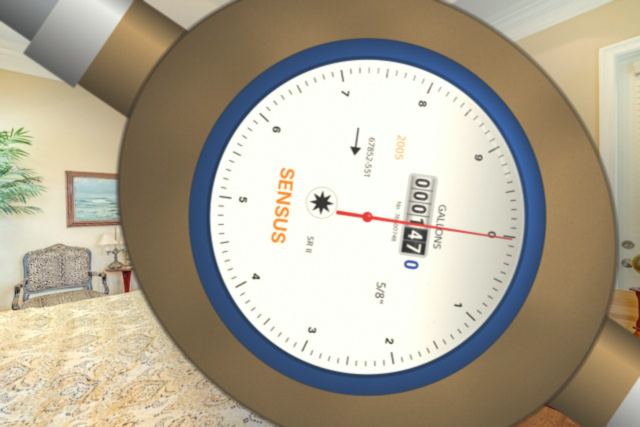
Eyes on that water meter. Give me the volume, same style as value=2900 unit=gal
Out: value=1470.0 unit=gal
